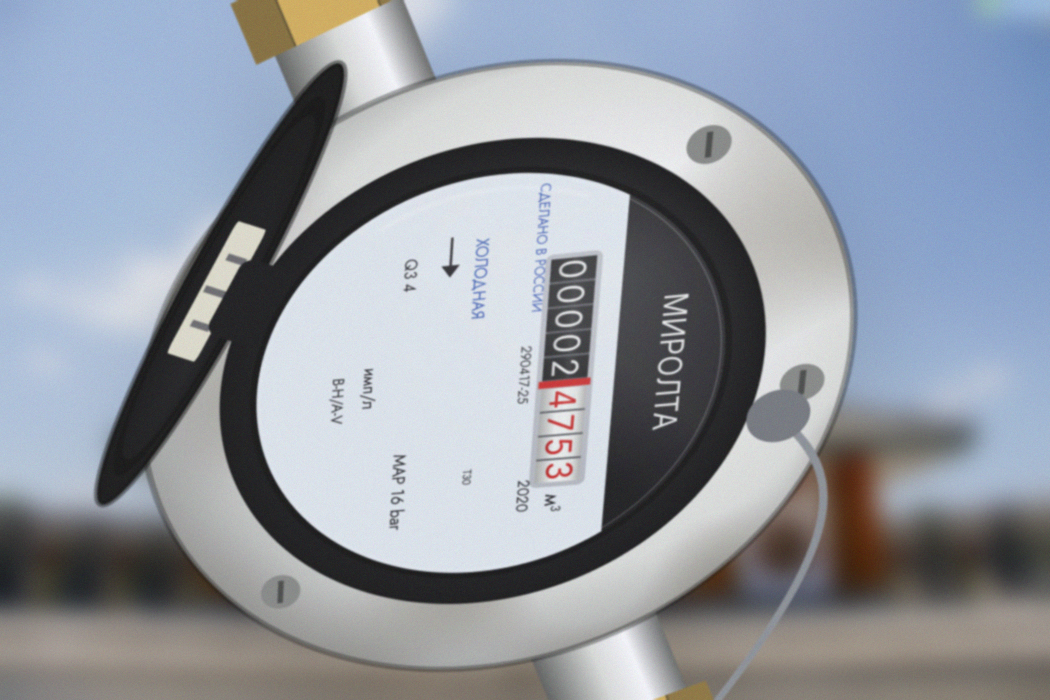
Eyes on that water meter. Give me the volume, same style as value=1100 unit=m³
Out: value=2.4753 unit=m³
